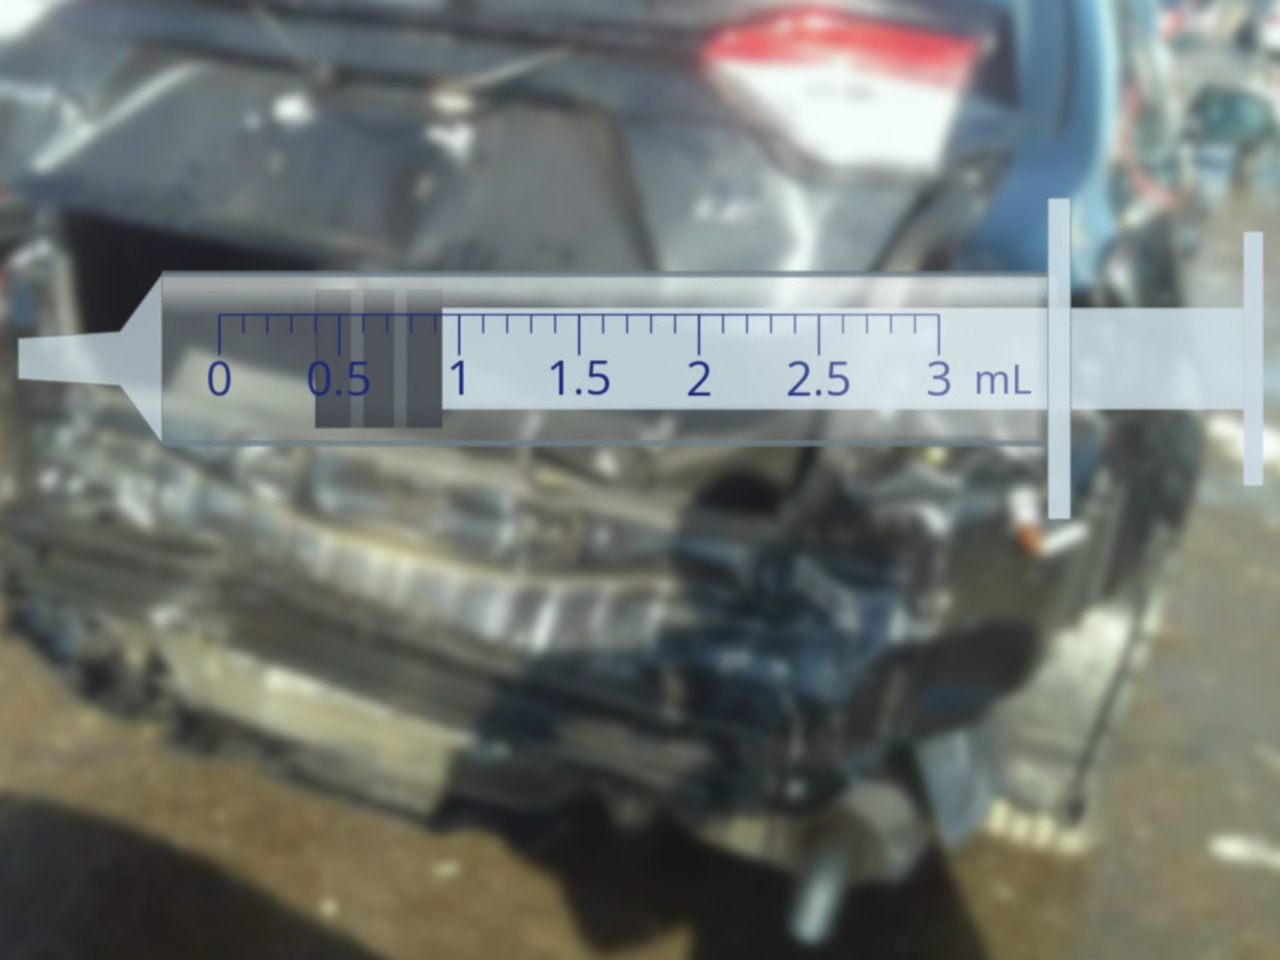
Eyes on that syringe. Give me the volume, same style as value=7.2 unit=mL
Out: value=0.4 unit=mL
